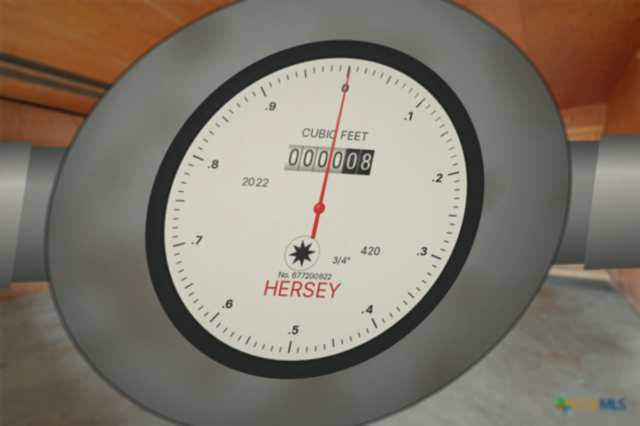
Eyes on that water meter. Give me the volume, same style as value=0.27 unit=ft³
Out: value=8.00 unit=ft³
